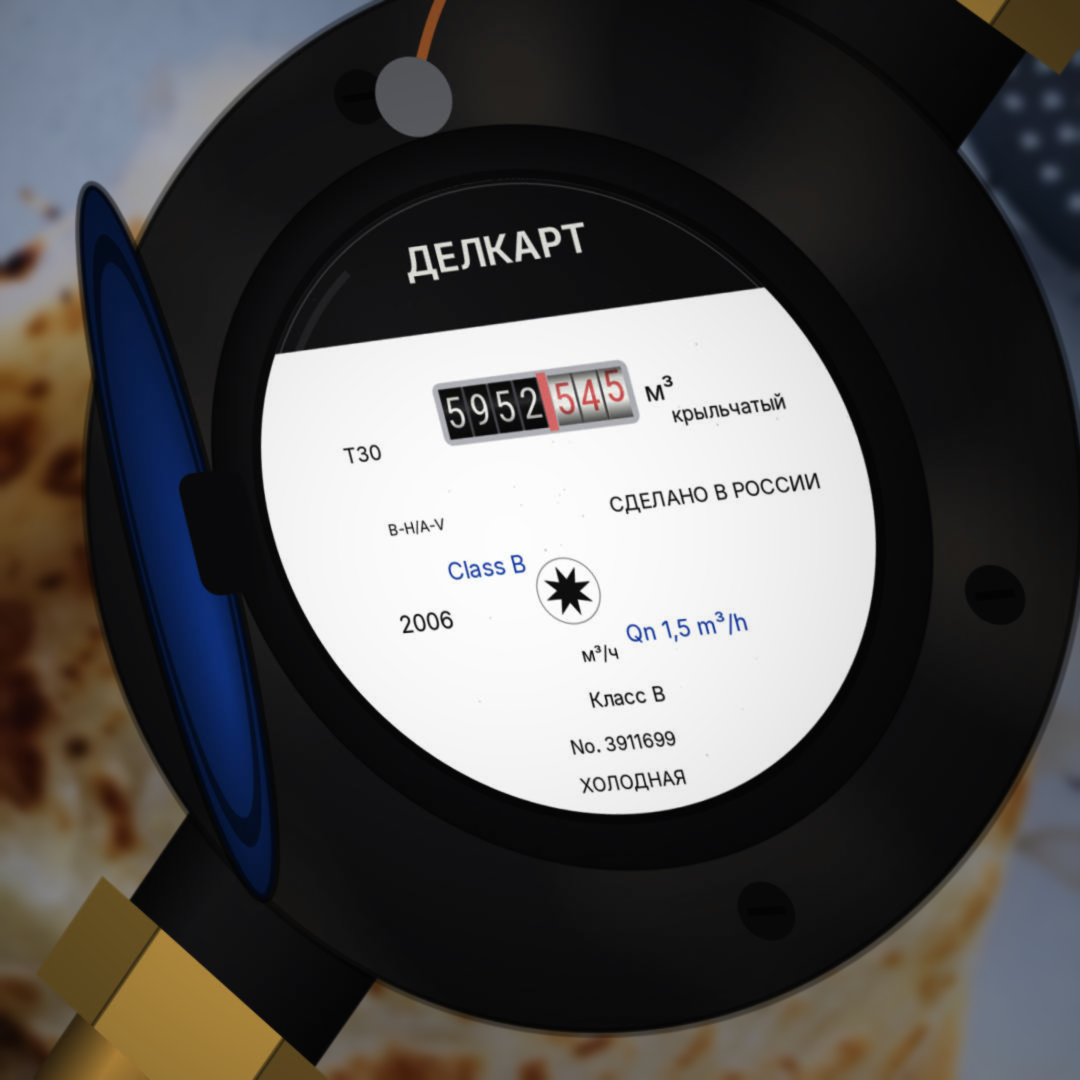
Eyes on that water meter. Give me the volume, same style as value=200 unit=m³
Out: value=5952.545 unit=m³
